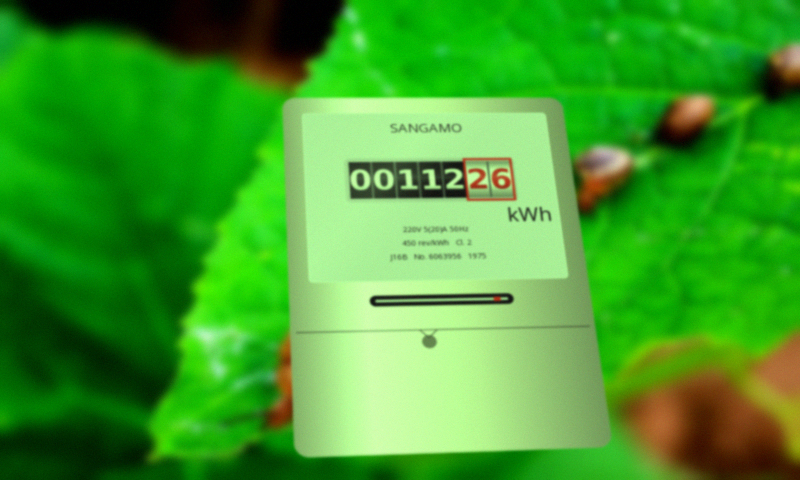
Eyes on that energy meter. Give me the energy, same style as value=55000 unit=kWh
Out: value=112.26 unit=kWh
